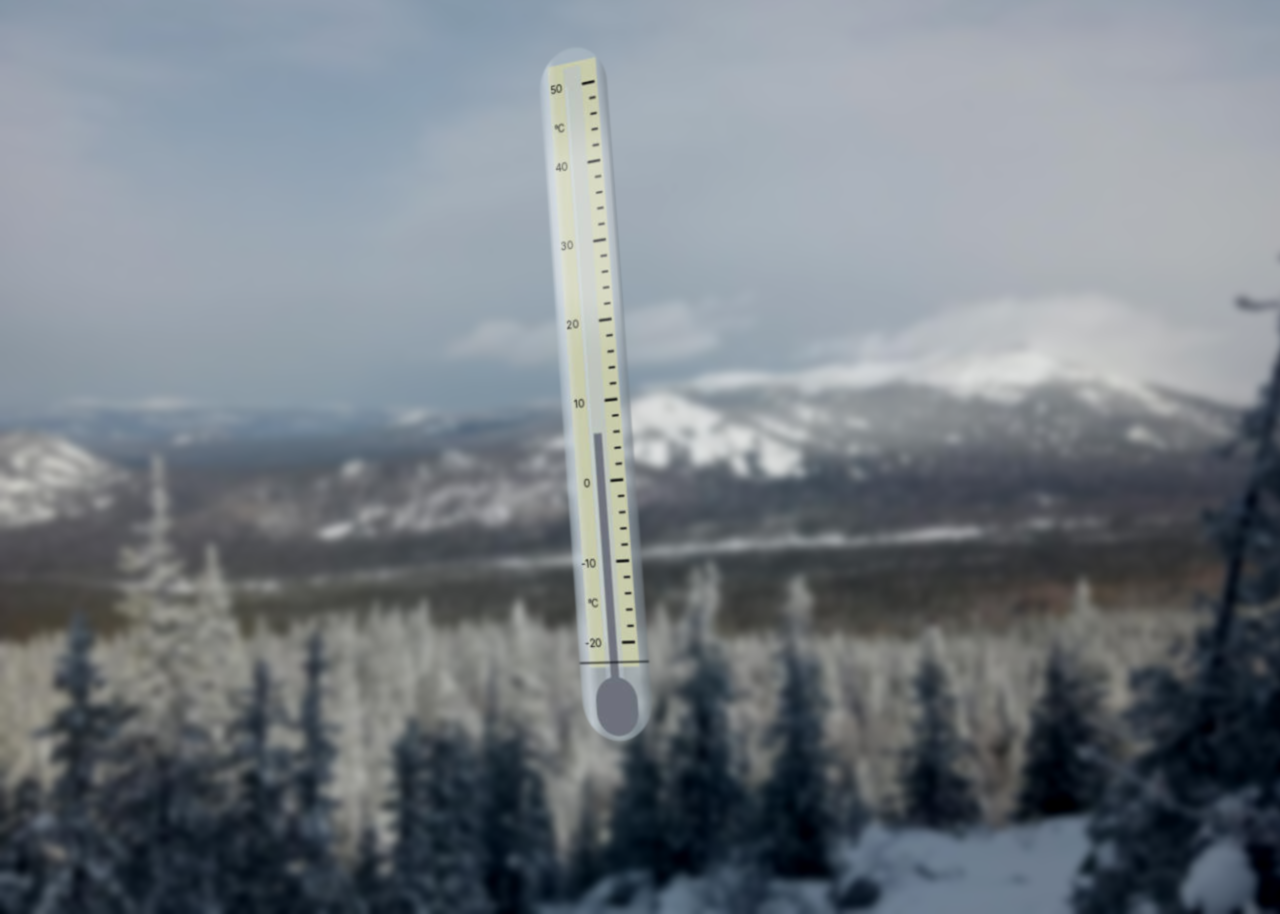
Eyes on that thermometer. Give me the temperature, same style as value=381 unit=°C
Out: value=6 unit=°C
